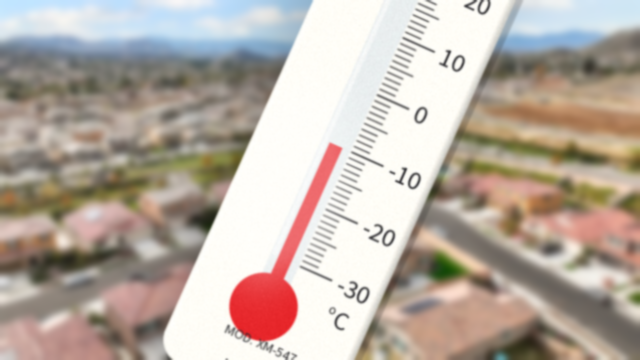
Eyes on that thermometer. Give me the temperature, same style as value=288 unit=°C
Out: value=-10 unit=°C
